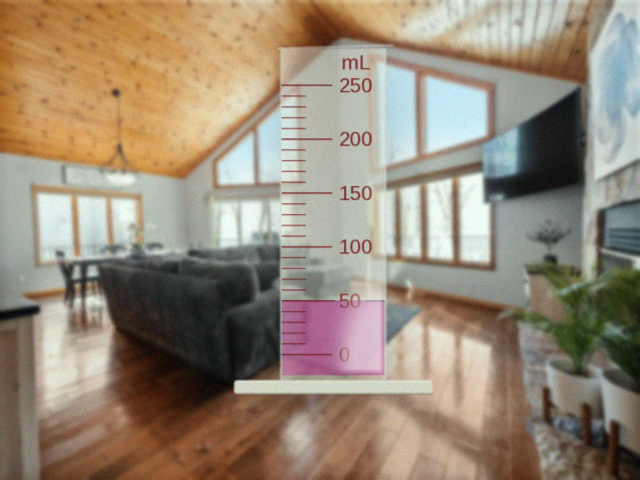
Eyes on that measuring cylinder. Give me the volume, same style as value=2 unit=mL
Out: value=50 unit=mL
